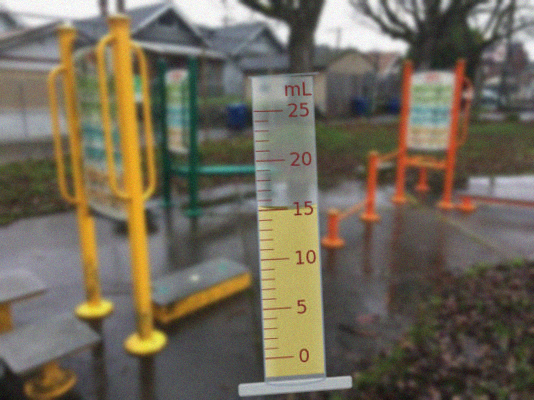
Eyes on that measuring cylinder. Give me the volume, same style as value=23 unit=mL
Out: value=15 unit=mL
